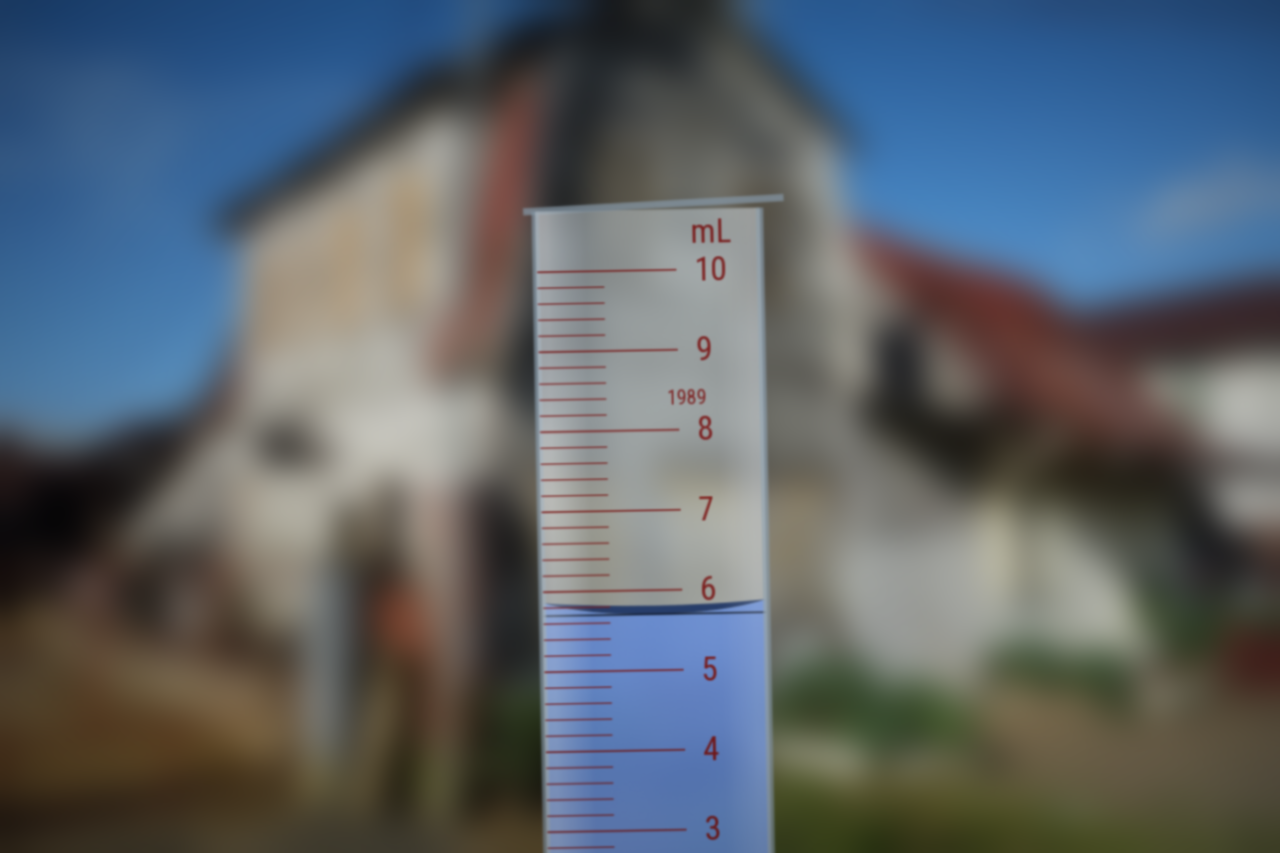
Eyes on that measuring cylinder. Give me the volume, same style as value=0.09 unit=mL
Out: value=5.7 unit=mL
